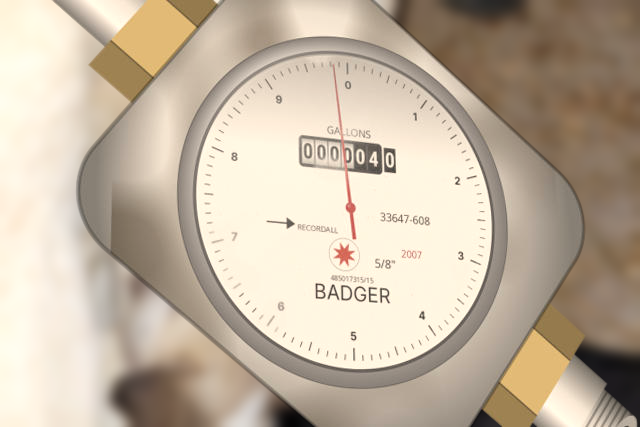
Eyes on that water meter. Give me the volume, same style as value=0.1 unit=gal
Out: value=39.8 unit=gal
